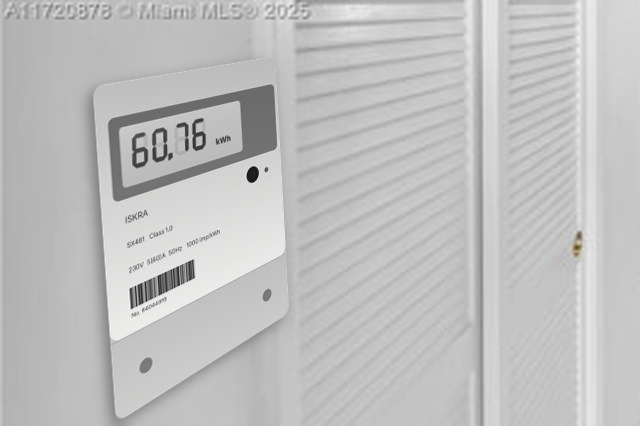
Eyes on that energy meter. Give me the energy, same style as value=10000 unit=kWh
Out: value=60.76 unit=kWh
